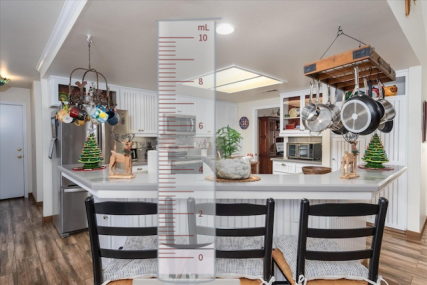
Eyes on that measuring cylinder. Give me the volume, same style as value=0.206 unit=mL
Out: value=0.4 unit=mL
